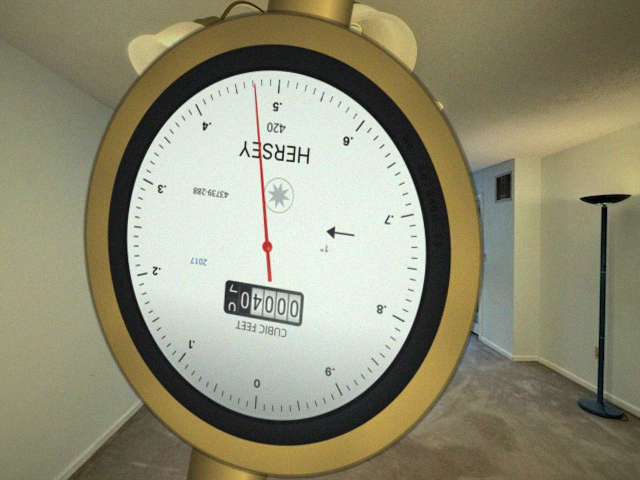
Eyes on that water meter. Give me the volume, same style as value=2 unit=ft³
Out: value=406.47 unit=ft³
